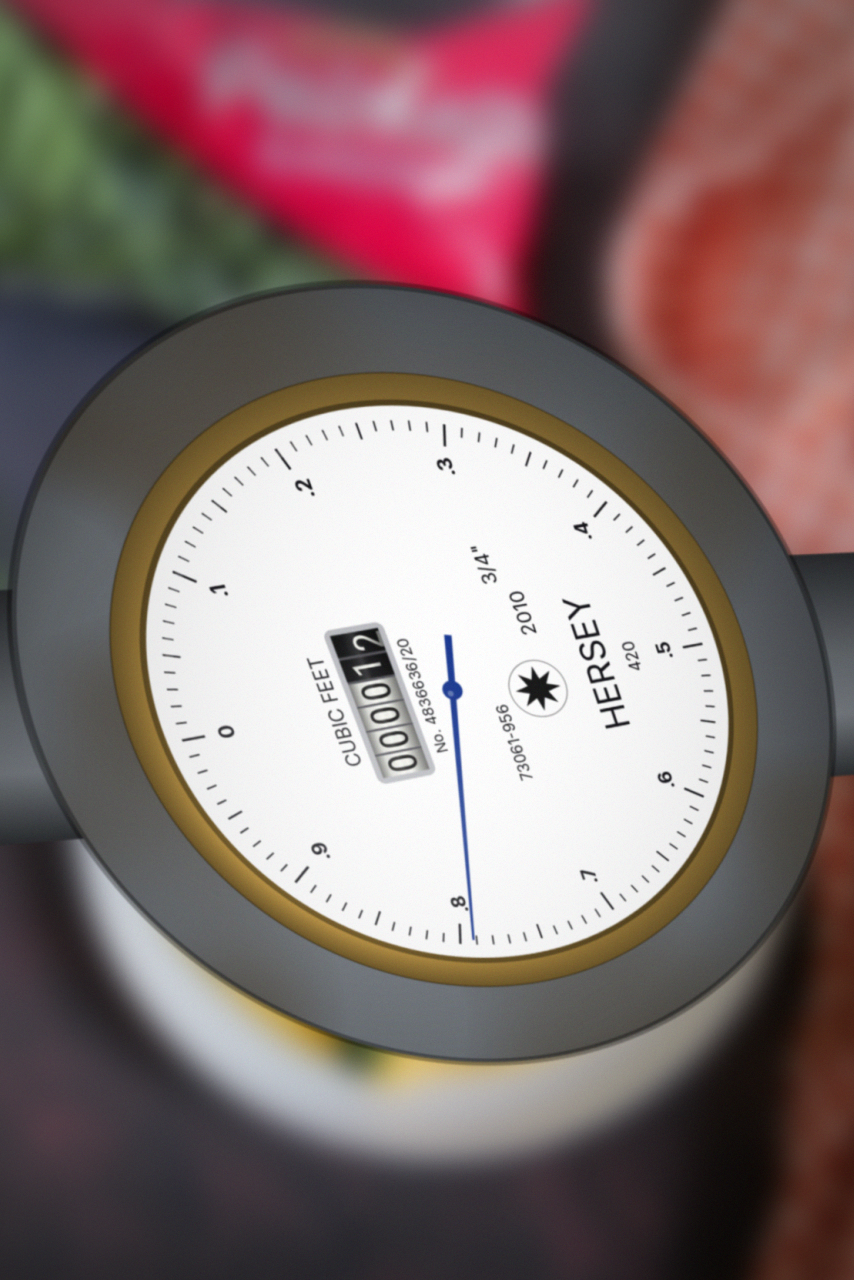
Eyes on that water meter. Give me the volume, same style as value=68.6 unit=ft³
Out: value=11.79 unit=ft³
